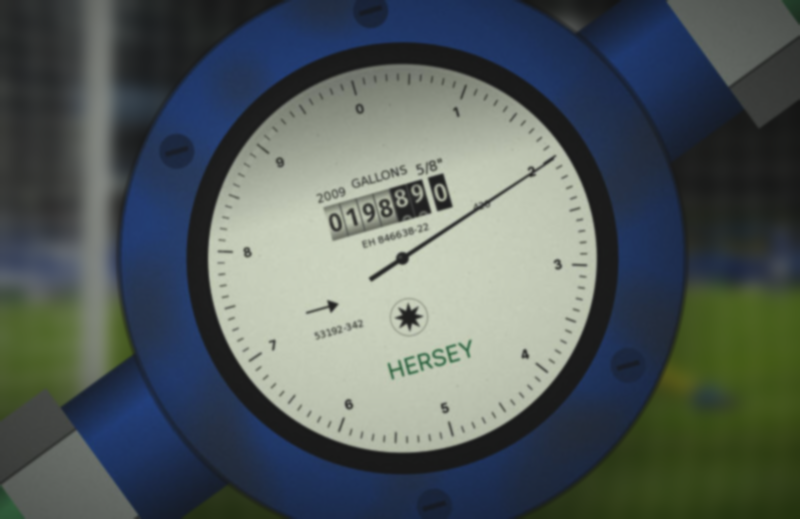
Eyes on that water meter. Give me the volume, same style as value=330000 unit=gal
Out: value=198892.0 unit=gal
